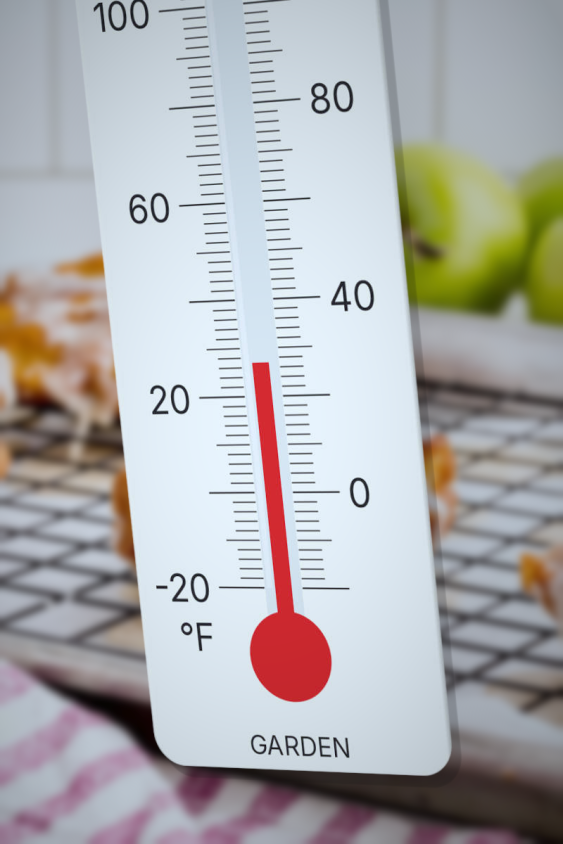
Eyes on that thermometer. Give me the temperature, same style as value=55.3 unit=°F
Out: value=27 unit=°F
